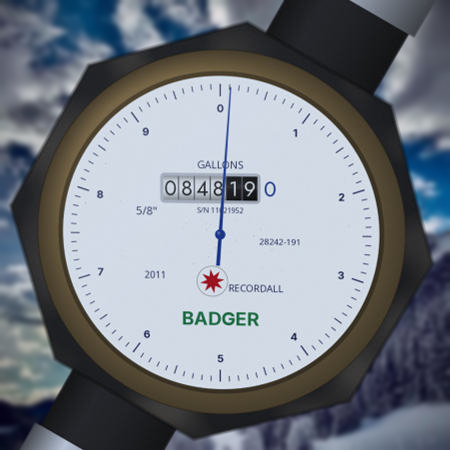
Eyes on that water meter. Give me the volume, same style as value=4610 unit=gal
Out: value=848190.1 unit=gal
